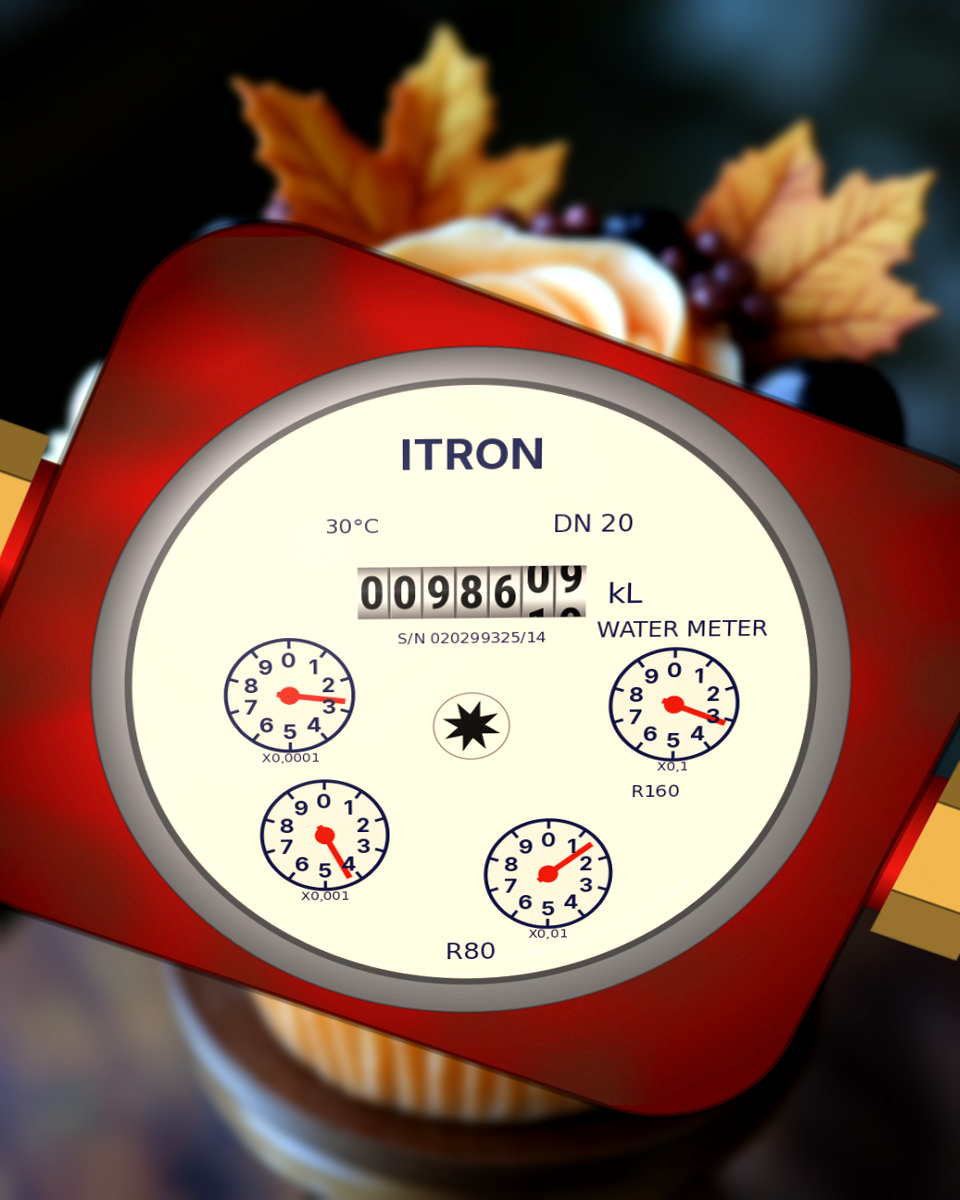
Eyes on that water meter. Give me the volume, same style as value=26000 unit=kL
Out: value=98609.3142 unit=kL
